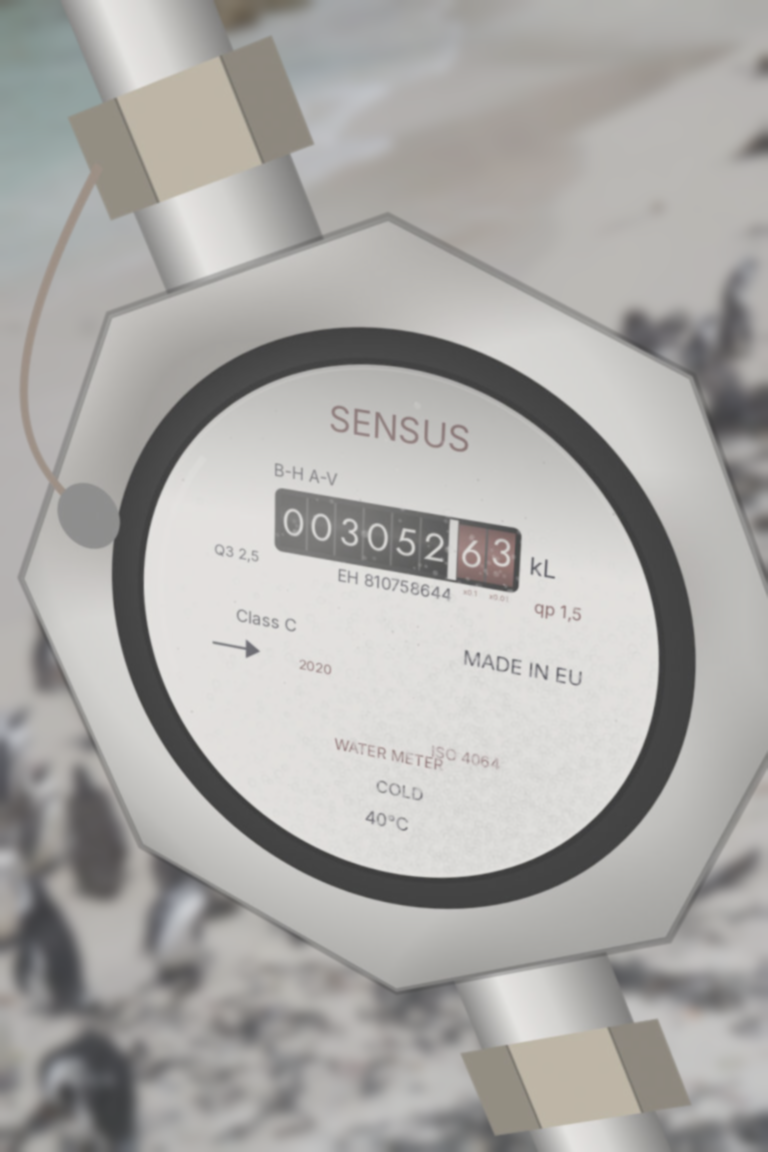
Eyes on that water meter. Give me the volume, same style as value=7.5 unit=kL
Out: value=3052.63 unit=kL
